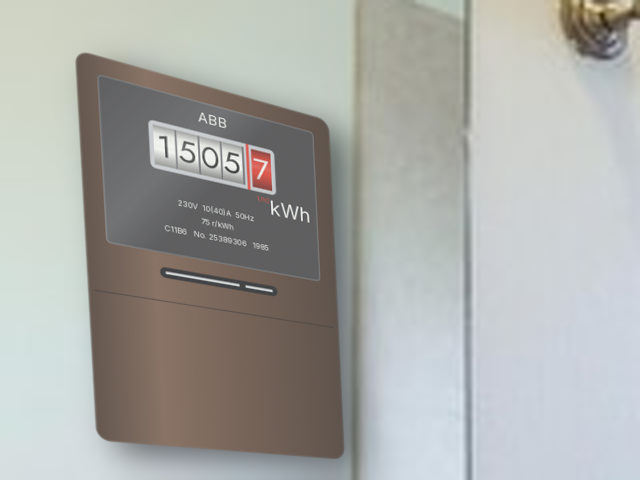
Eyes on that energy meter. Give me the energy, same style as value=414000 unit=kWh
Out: value=1505.7 unit=kWh
